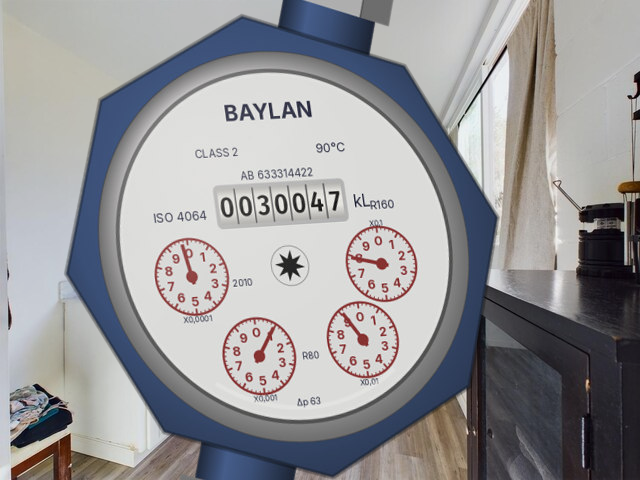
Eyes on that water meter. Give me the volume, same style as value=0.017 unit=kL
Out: value=30047.7909 unit=kL
